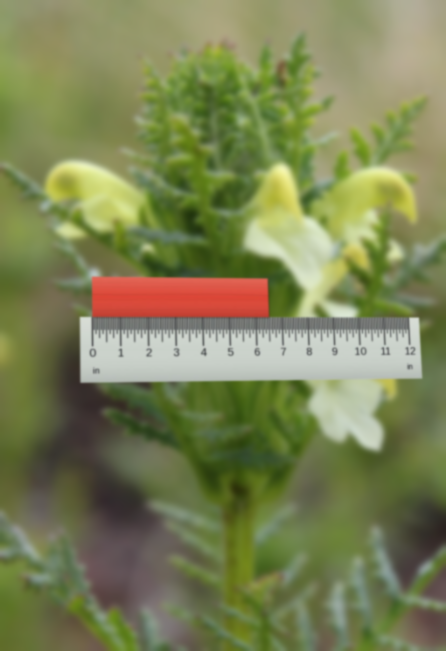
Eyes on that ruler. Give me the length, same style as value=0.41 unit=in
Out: value=6.5 unit=in
